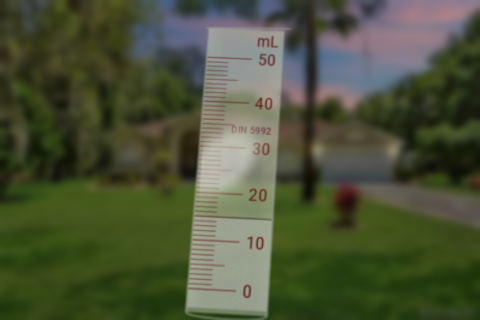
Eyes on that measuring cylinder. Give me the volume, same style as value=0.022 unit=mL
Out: value=15 unit=mL
